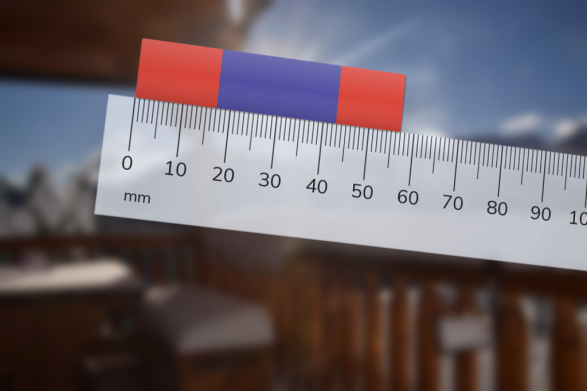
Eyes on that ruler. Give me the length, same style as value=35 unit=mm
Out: value=57 unit=mm
